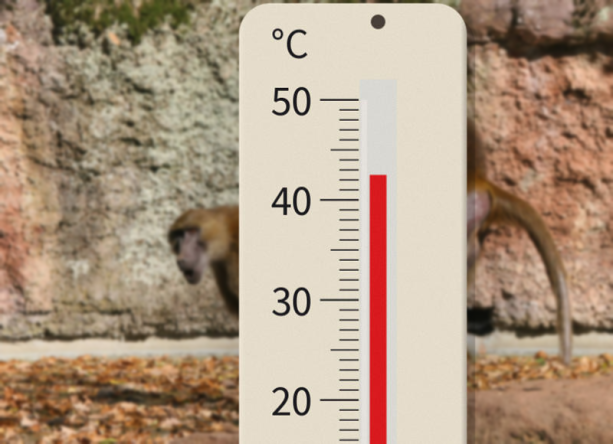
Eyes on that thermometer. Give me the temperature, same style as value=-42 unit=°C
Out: value=42.5 unit=°C
